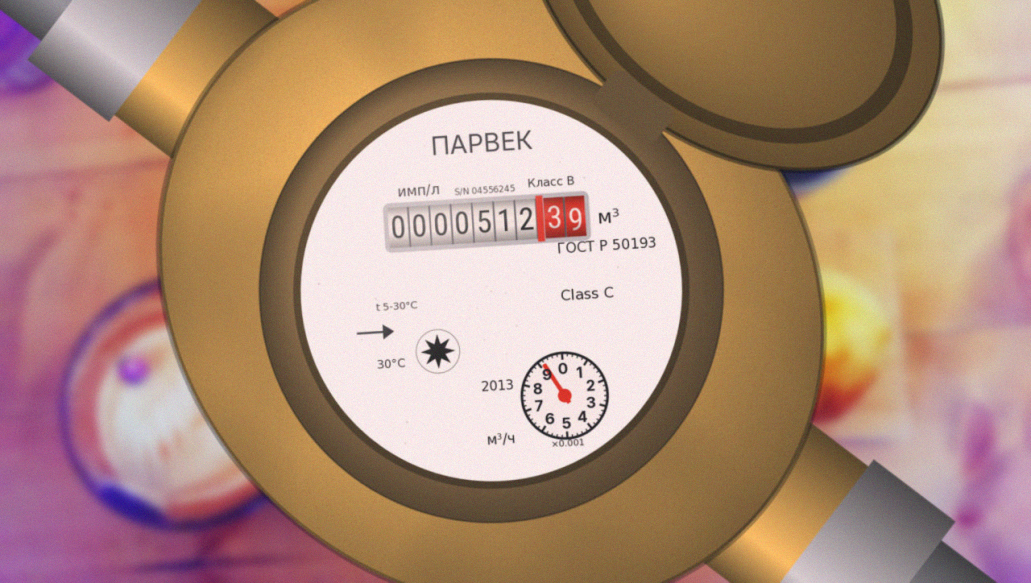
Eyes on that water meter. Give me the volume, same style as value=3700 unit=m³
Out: value=512.389 unit=m³
